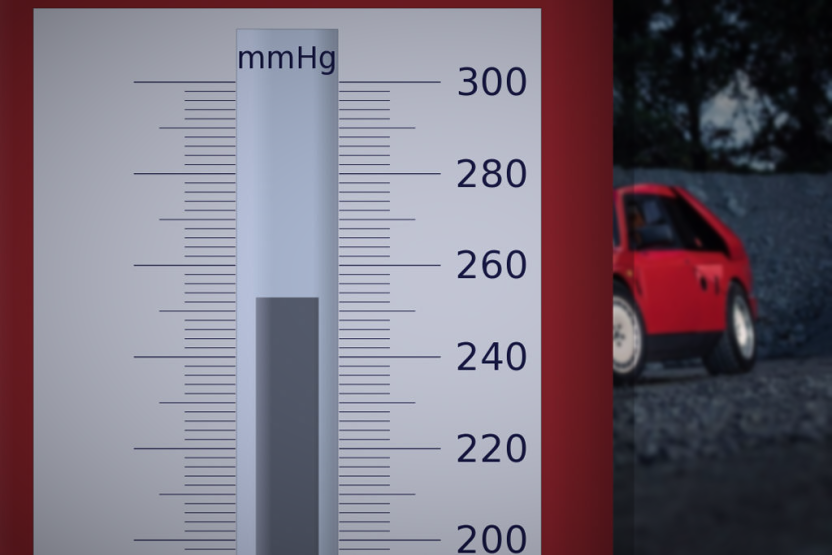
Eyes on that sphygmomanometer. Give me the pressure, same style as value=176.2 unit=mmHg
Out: value=253 unit=mmHg
